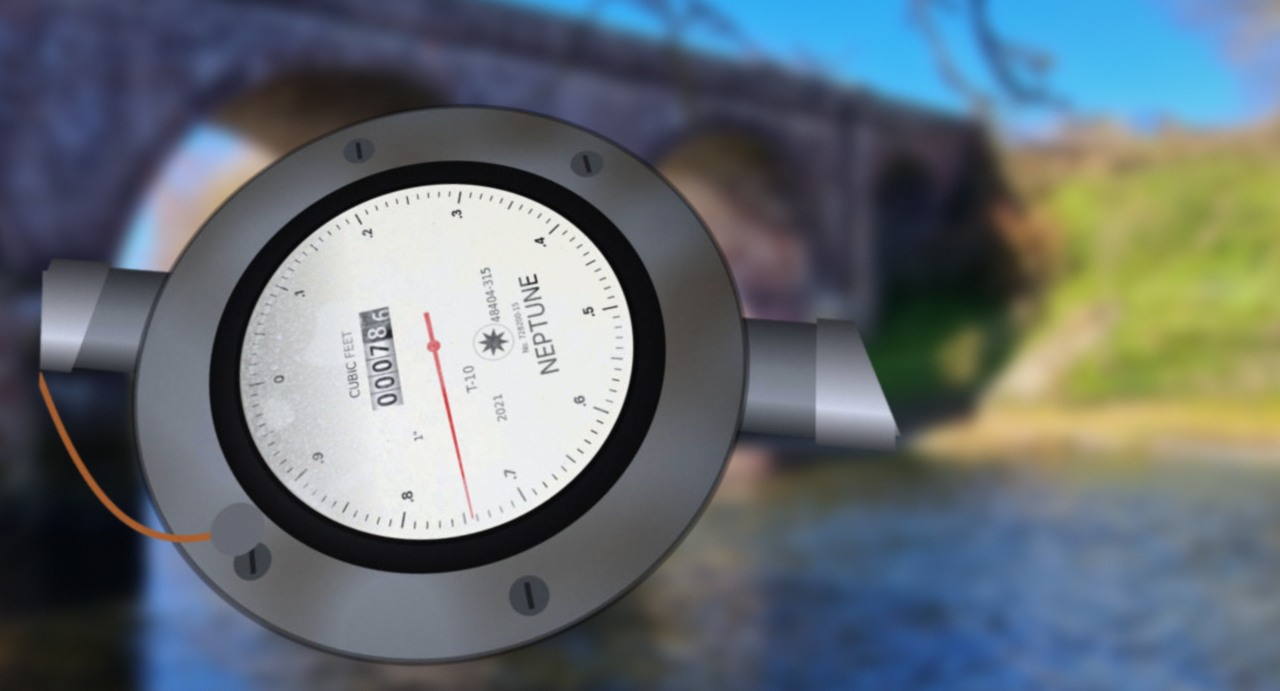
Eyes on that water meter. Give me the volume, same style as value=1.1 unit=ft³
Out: value=785.74 unit=ft³
